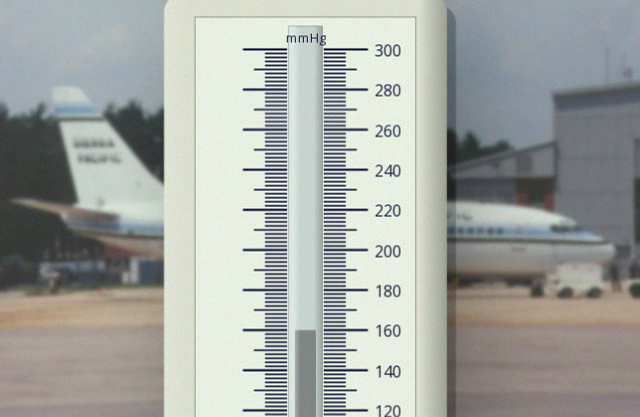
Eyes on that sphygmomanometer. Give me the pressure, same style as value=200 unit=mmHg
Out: value=160 unit=mmHg
